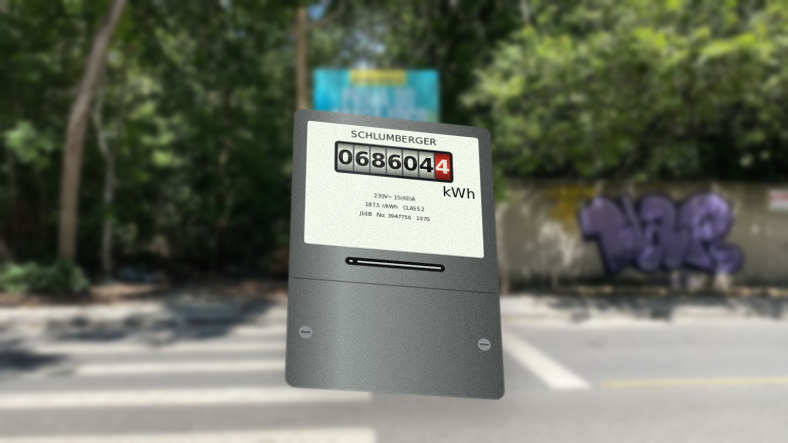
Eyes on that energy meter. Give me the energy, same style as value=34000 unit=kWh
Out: value=68604.4 unit=kWh
